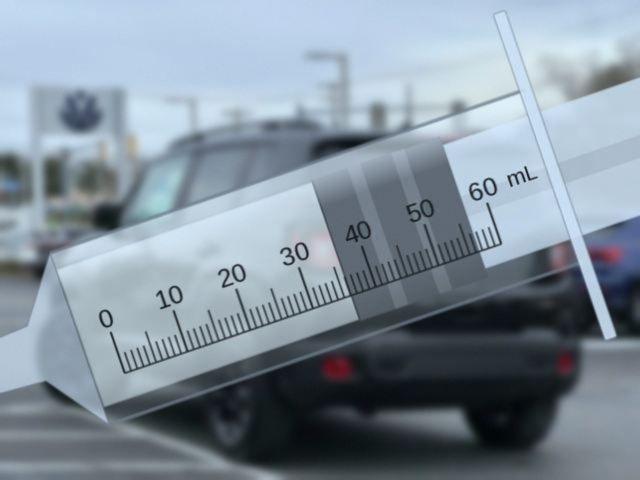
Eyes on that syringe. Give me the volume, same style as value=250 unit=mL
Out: value=36 unit=mL
